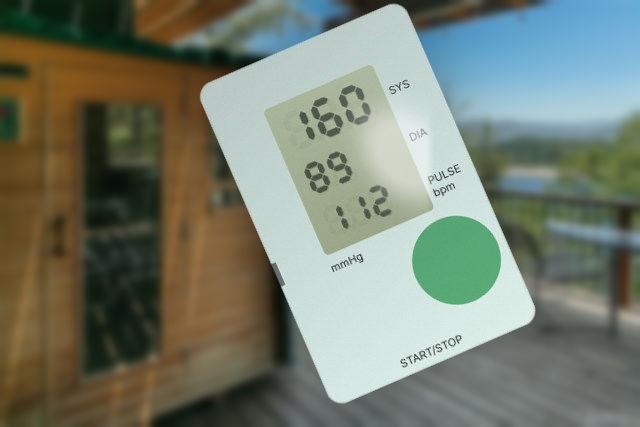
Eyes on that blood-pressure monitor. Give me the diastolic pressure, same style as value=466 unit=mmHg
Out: value=89 unit=mmHg
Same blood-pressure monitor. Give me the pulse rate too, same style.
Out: value=112 unit=bpm
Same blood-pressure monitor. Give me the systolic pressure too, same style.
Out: value=160 unit=mmHg
